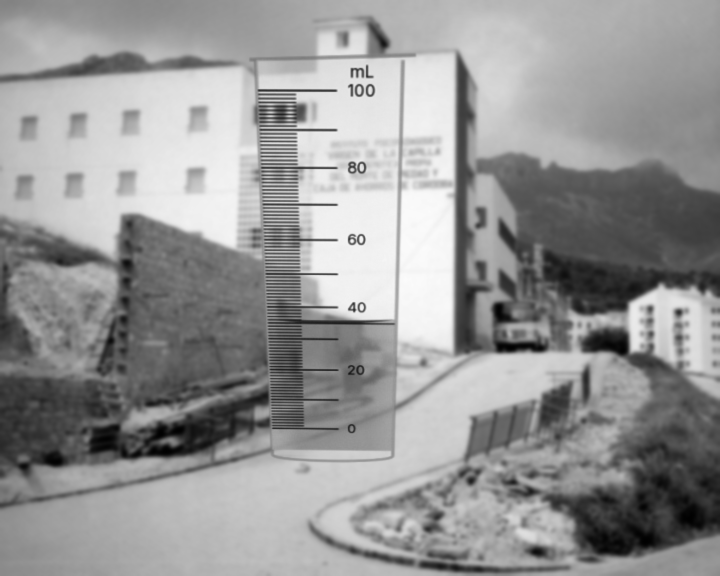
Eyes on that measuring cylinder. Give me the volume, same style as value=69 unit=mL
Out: value=35 unit=mL
